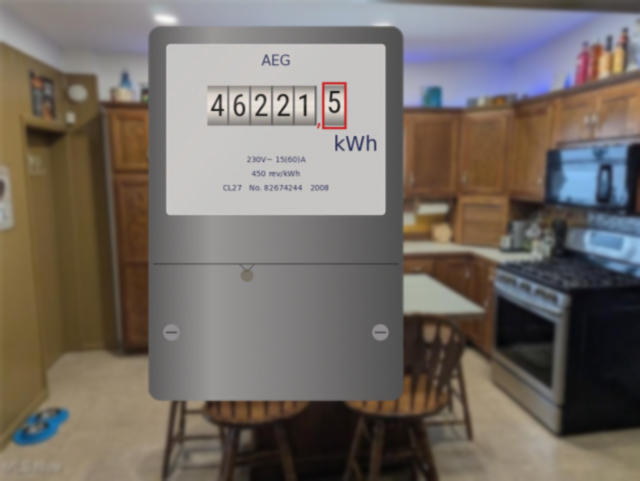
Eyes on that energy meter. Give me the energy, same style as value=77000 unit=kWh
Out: value=46221.5 unit=kWh
